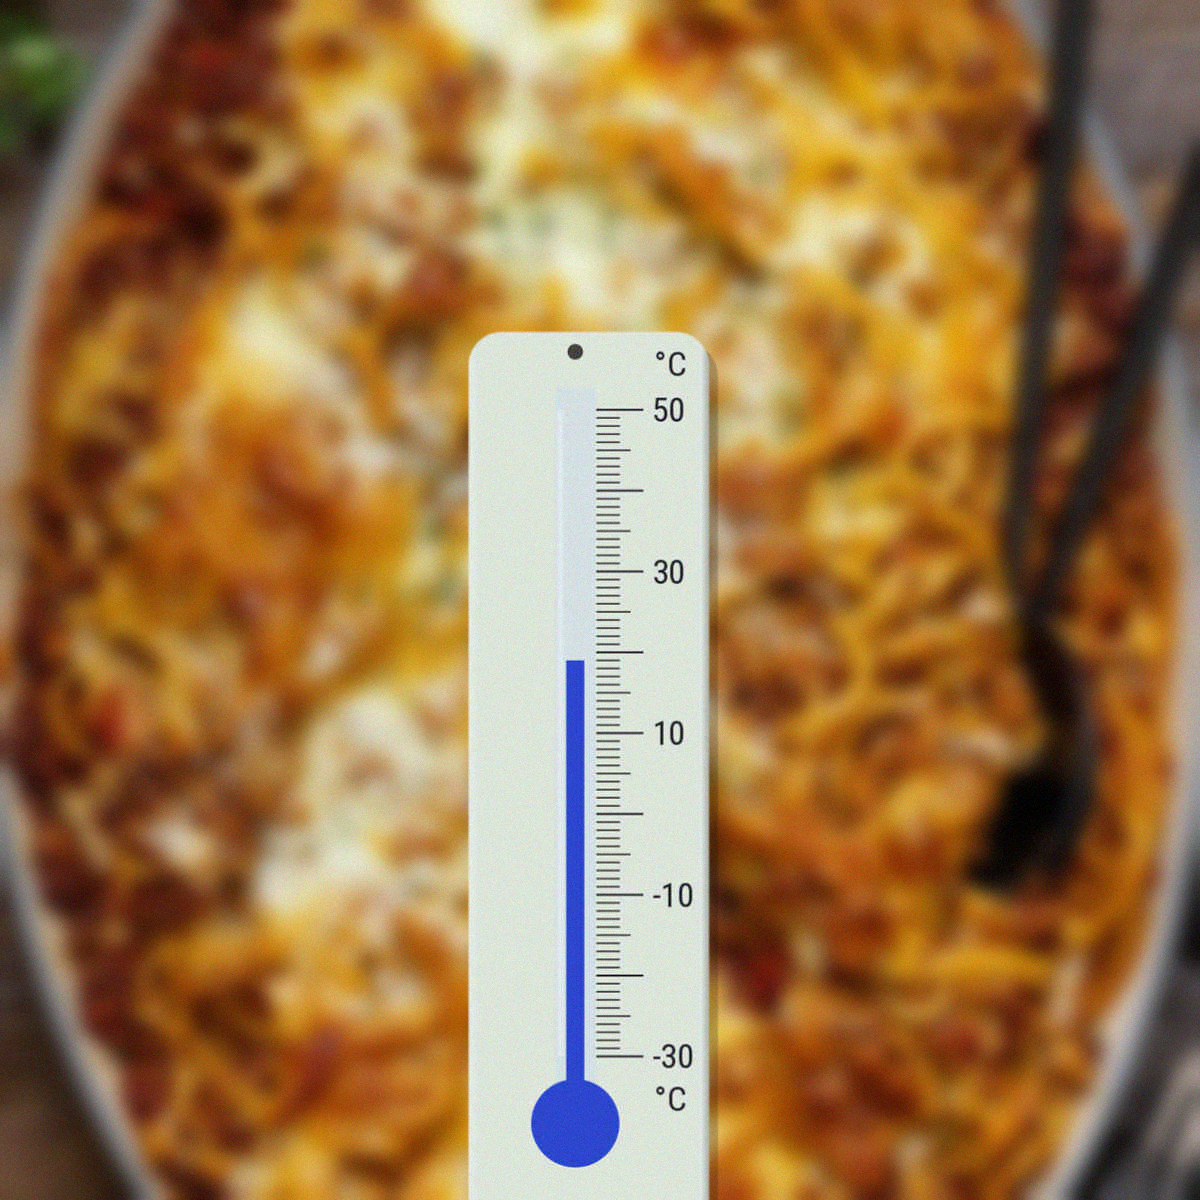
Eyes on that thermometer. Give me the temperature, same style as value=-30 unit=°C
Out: value=19 unit=°C
